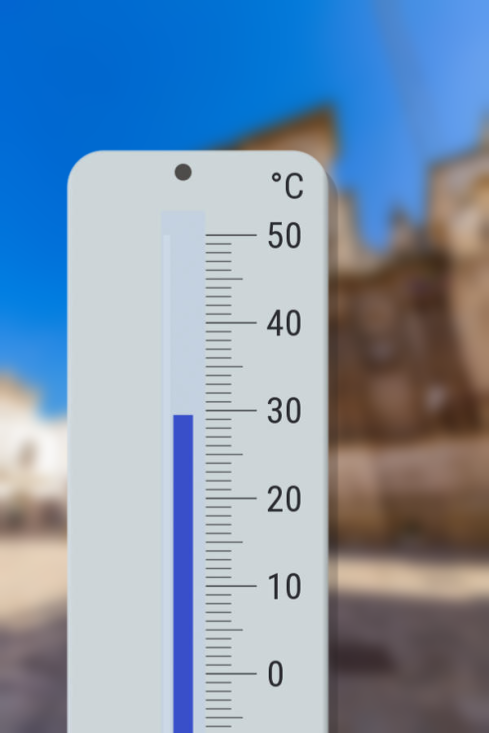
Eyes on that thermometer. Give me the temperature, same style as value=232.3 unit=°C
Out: value=29.5 unit=°C
